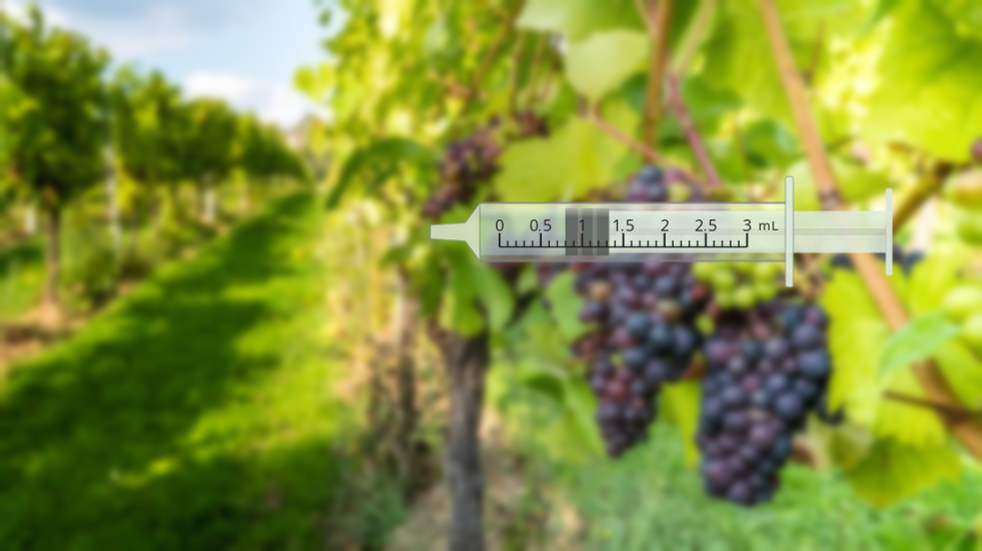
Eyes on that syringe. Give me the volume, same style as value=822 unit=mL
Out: value=0.8 unit=mL
